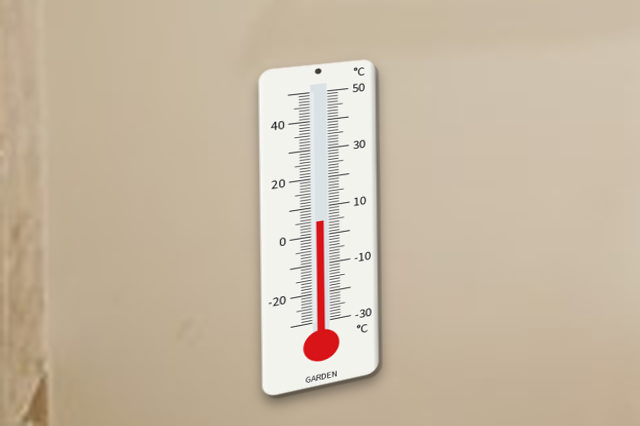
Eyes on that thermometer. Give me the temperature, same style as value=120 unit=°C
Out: value=5 unit=°C
